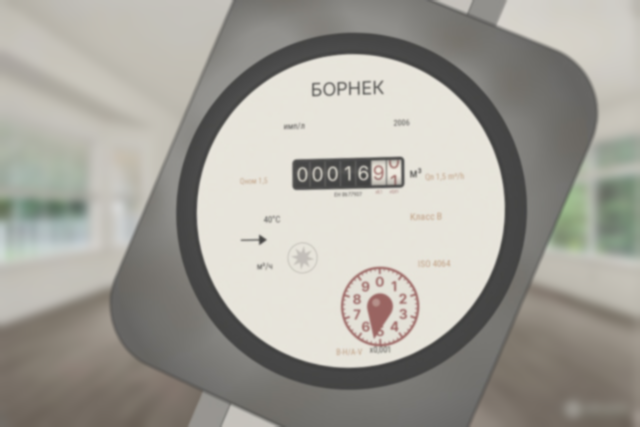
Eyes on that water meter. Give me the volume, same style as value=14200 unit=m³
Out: value=16.905 unit=m³
